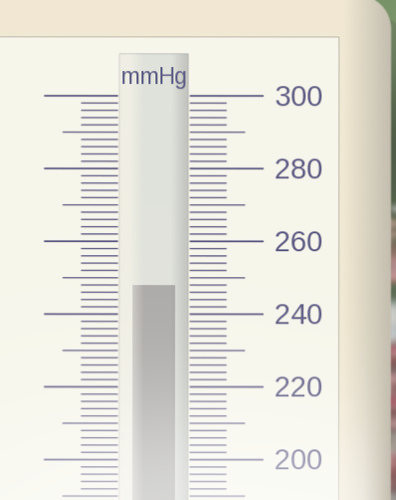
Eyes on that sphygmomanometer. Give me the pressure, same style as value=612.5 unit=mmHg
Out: value=248 unit=mmHg
